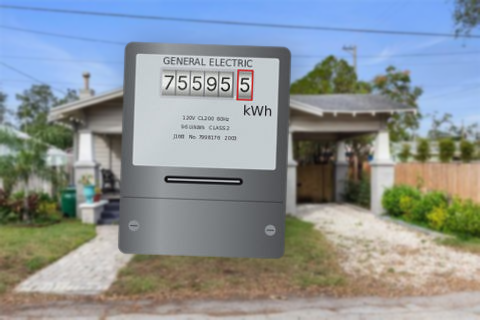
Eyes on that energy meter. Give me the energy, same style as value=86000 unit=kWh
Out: value=75595.5 unit=kWh
